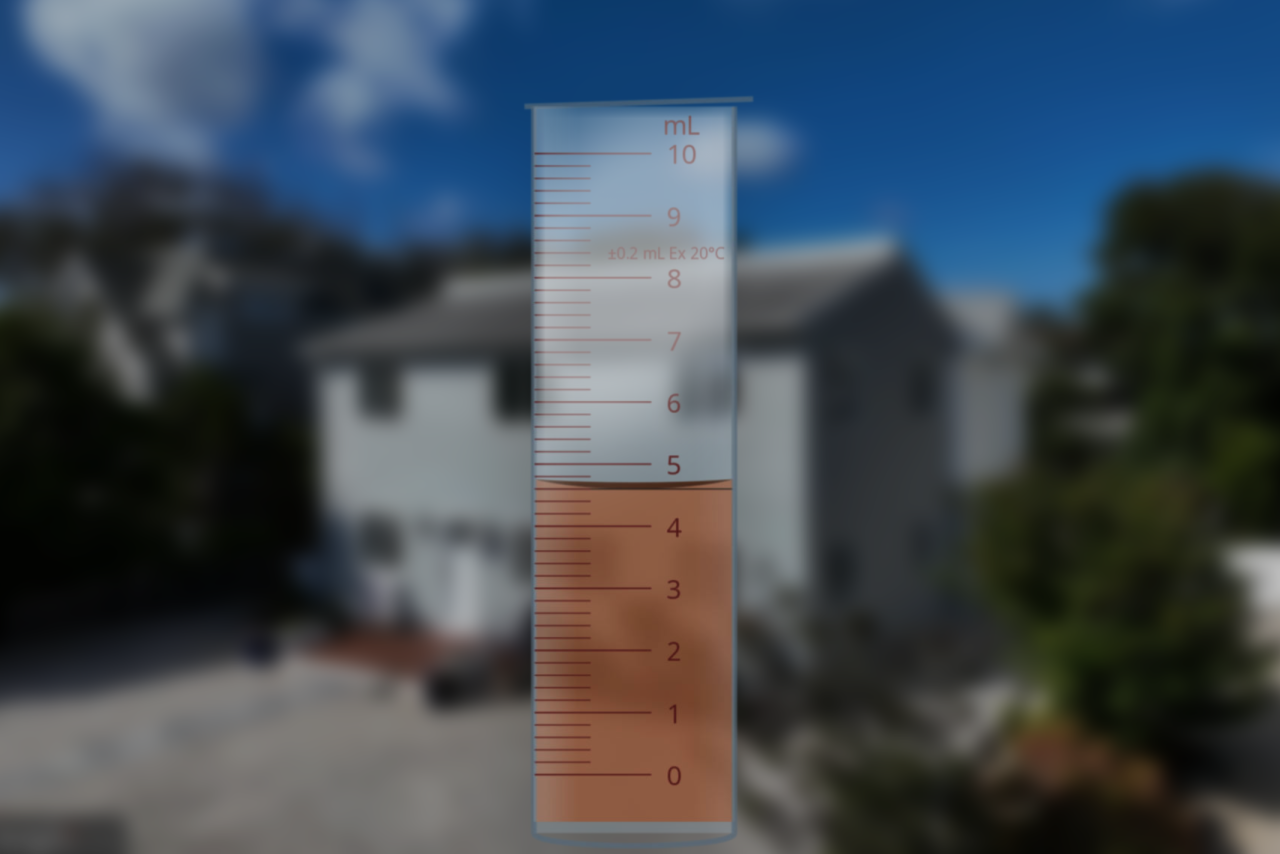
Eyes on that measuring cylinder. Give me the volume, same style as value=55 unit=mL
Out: value=4.6 unit=mL
